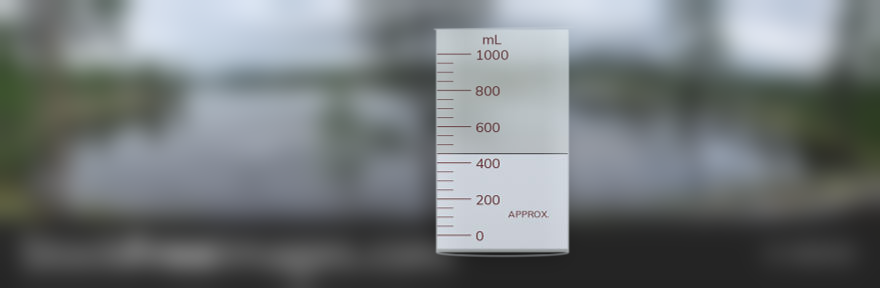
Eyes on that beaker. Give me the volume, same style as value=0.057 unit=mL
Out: value=450 unit=mL
